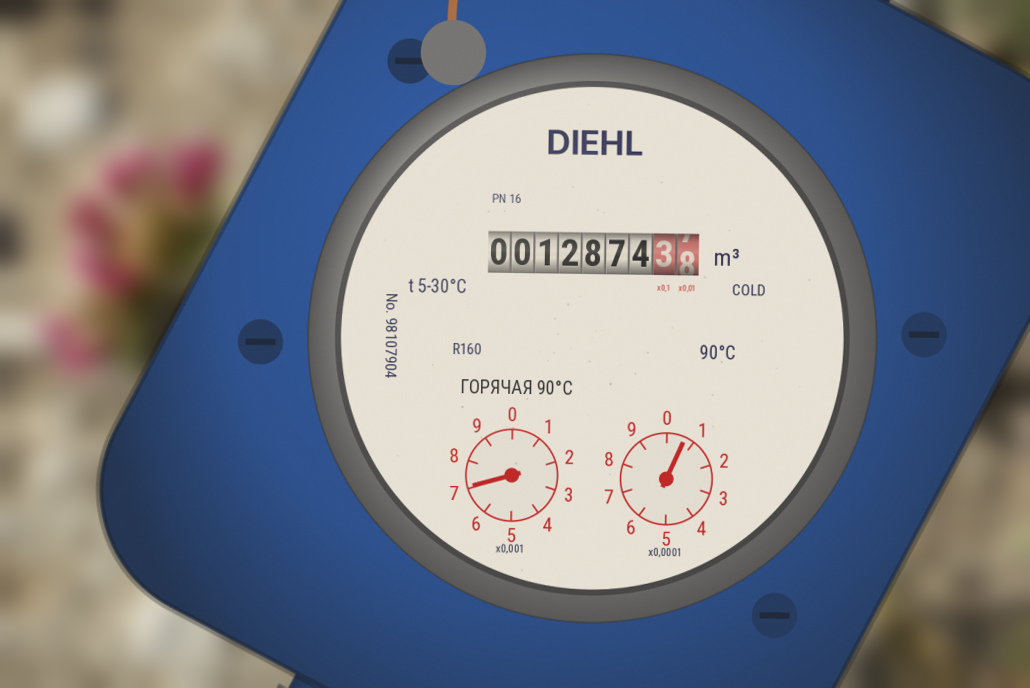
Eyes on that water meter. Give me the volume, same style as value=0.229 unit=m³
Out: value=12874.3770 unit=m³
